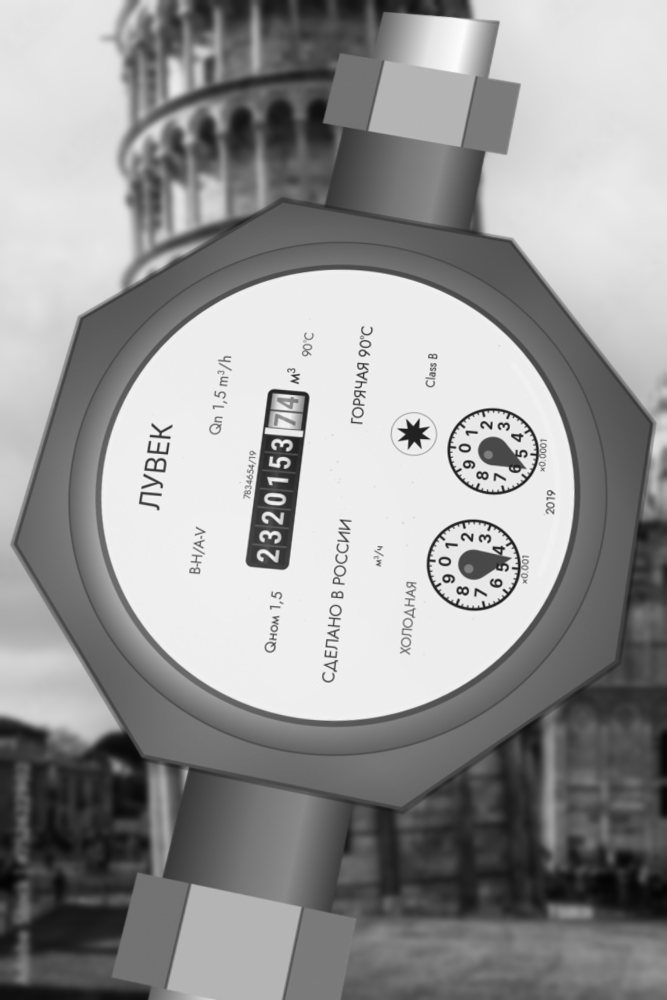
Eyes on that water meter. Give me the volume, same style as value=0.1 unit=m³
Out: value=2320153.7445 unit=m³
